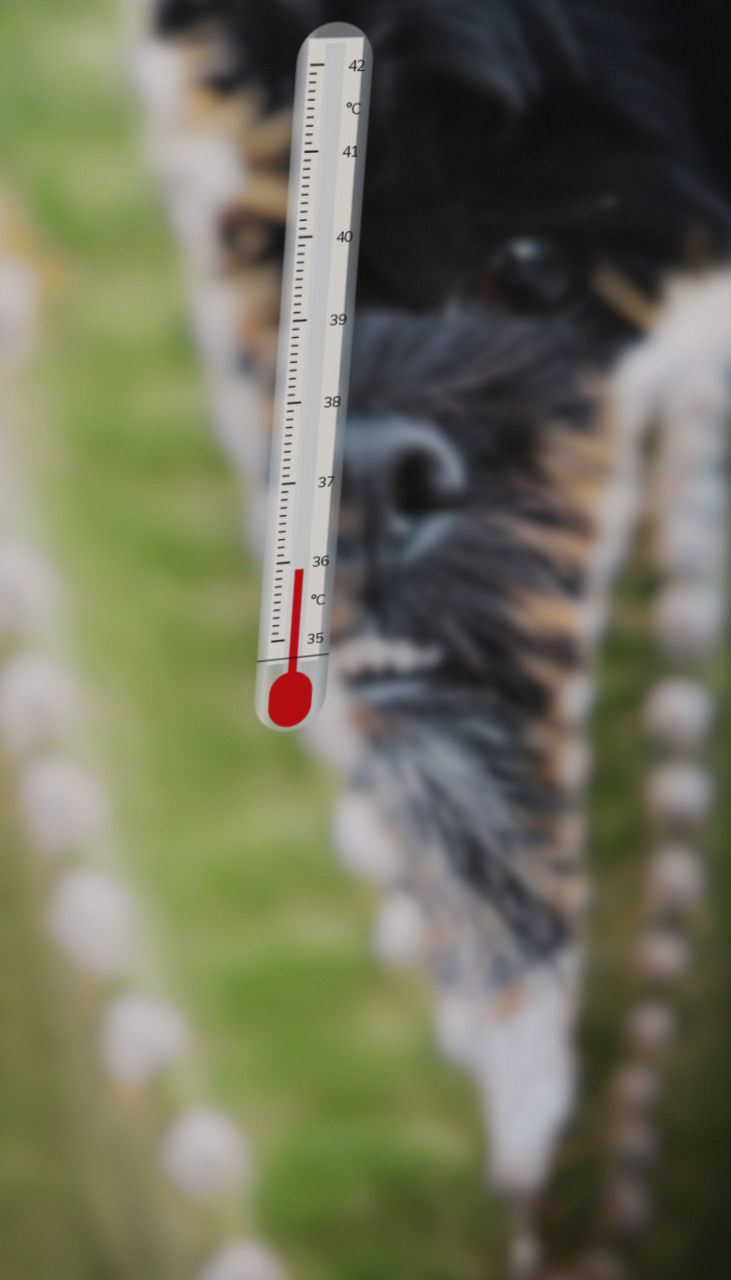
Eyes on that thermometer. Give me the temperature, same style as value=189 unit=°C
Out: value=35.9 unit=°C
